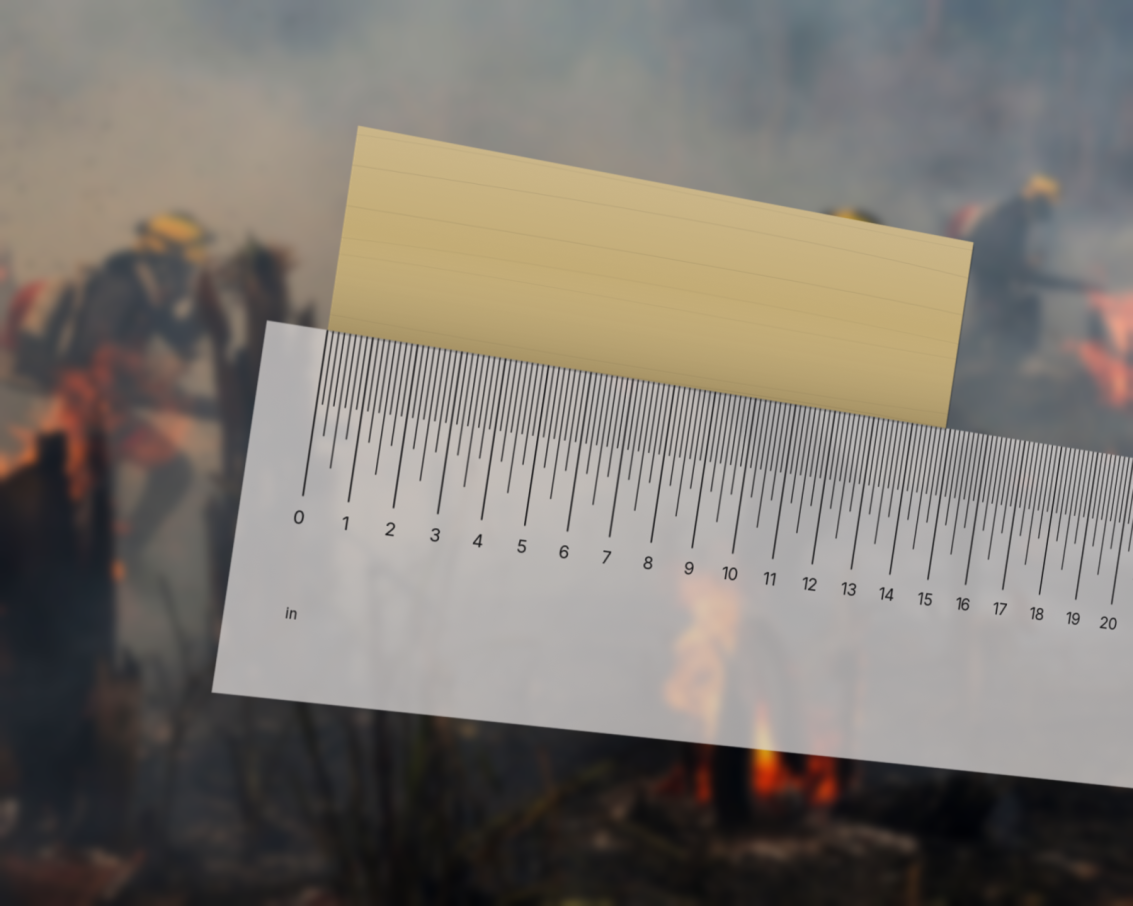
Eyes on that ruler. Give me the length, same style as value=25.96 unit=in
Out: value=14.875 unit=in
